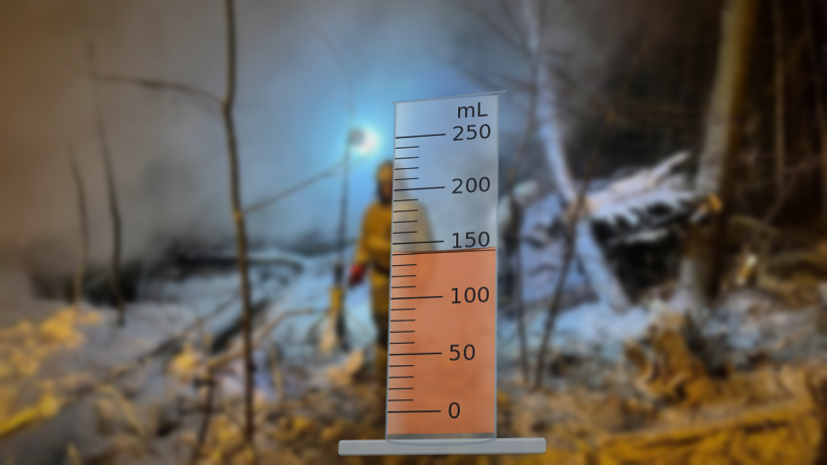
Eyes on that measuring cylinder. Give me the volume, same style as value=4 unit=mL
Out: value=140 unit=mL
